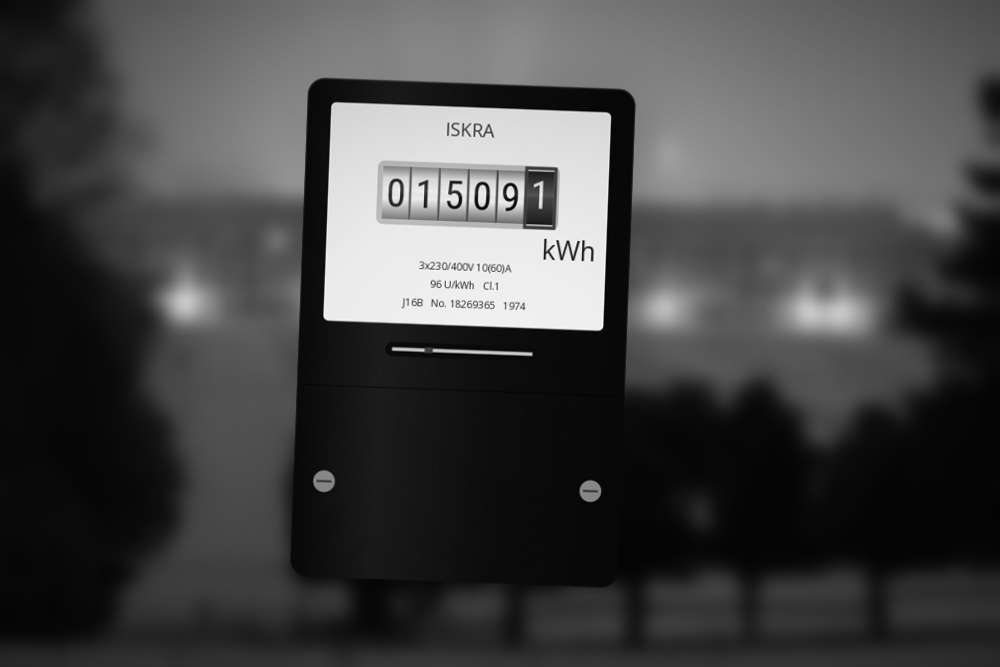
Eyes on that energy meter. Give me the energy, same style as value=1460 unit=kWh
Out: value=1509.1 unit=kWh
